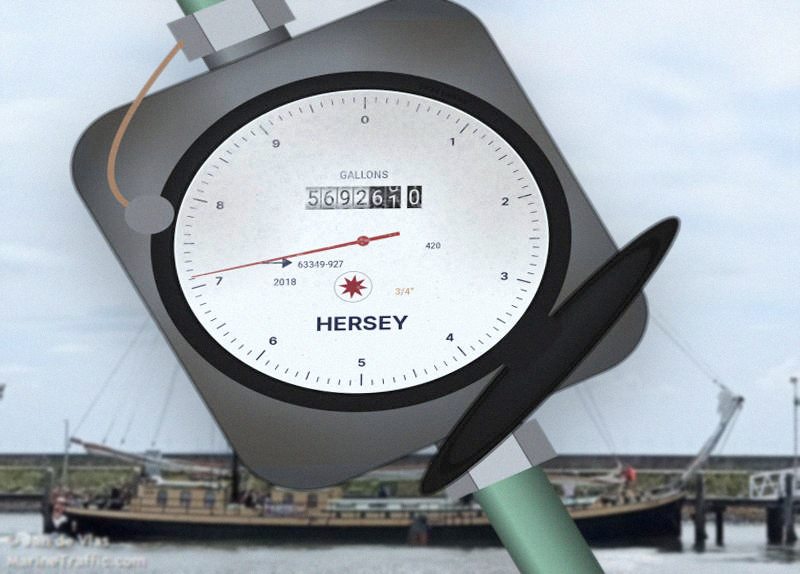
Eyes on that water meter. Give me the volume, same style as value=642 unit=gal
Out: value=5692607.1 unit=gal
